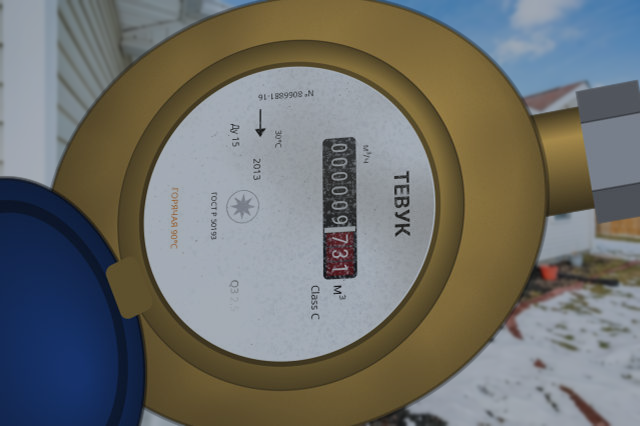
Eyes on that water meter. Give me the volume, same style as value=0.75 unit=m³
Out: value=9.731 unit=m³
